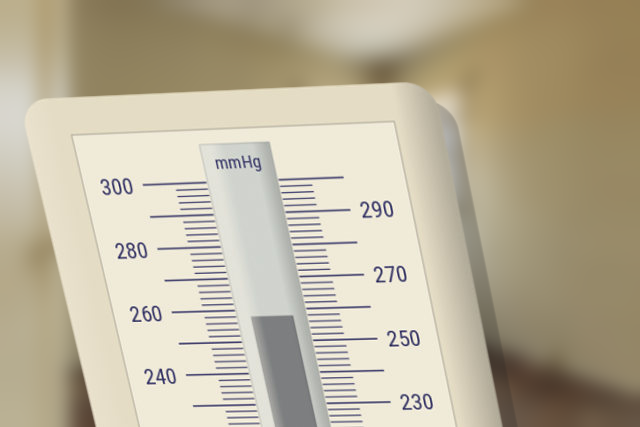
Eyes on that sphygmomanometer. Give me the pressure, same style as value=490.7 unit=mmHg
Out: value=258 unit=mmHg
